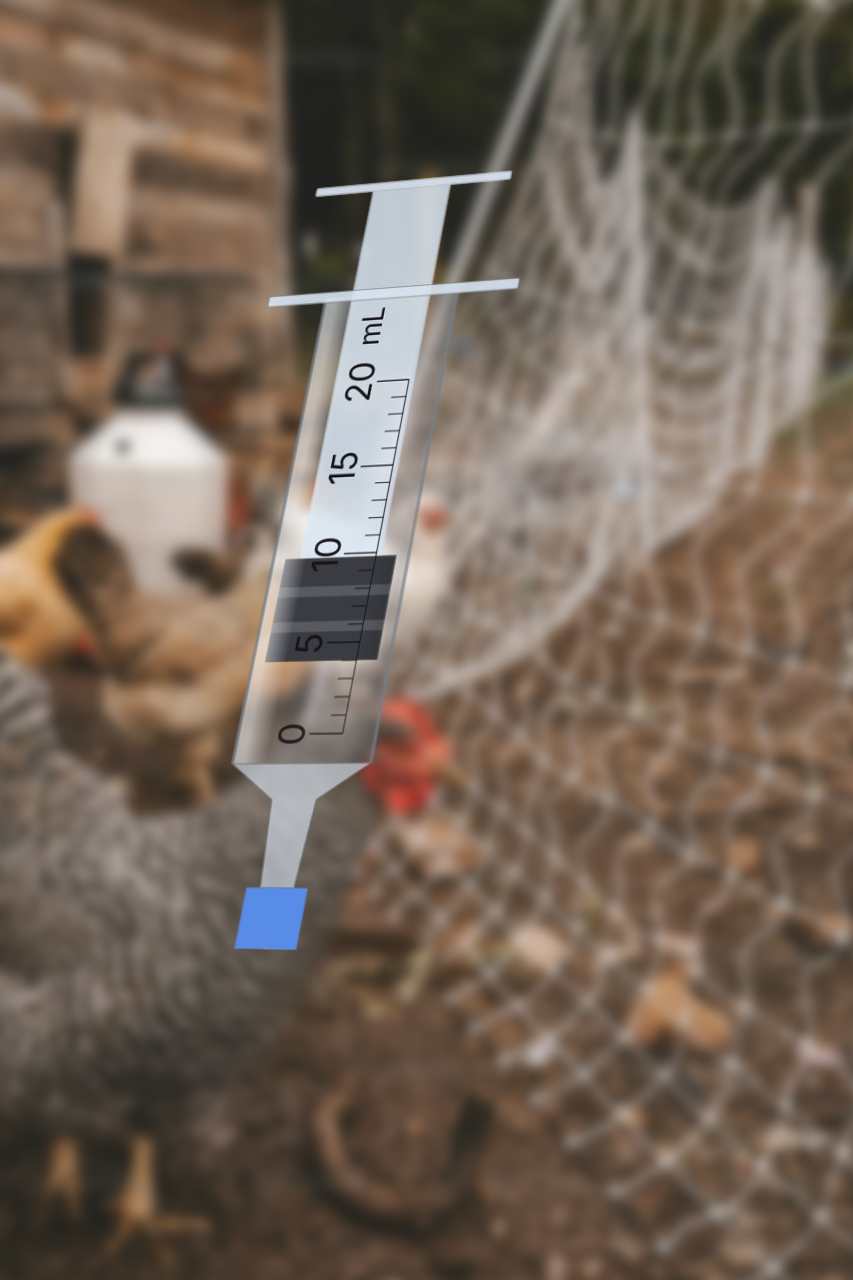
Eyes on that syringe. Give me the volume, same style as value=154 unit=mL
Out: value=4 unit=mL
